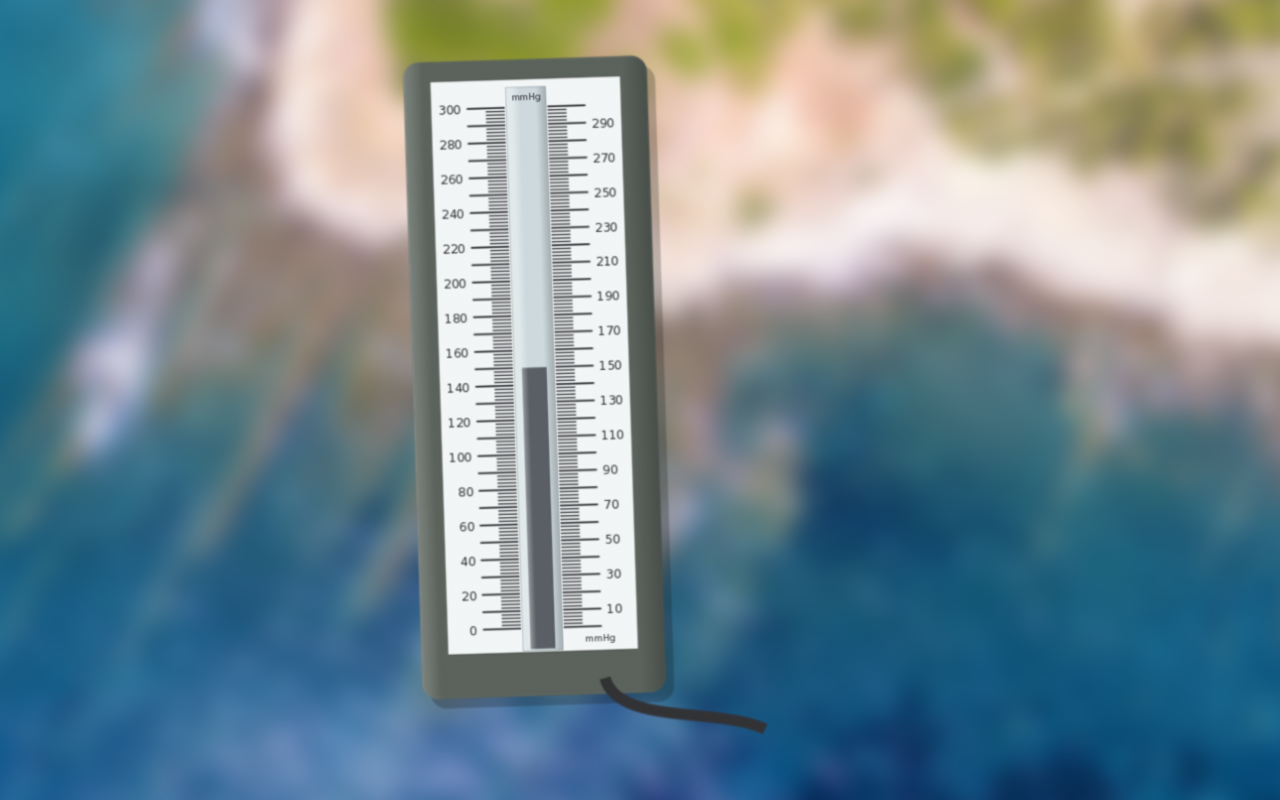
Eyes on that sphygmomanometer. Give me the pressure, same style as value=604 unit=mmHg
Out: value=150 unit=mmHg
